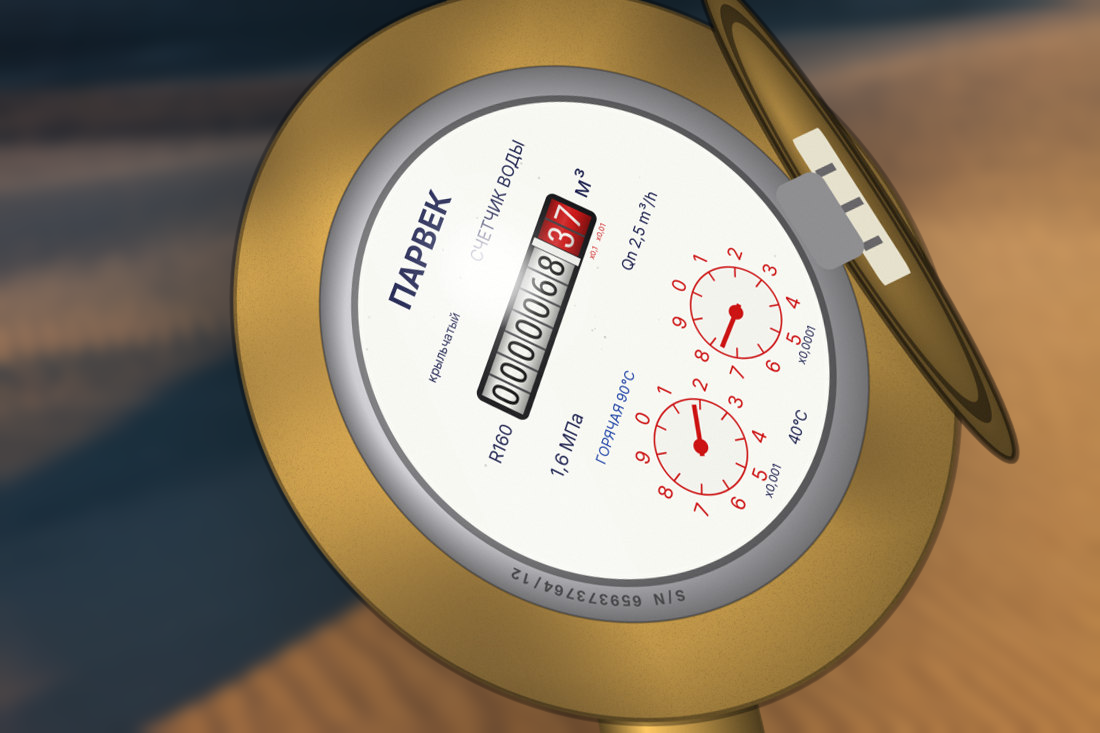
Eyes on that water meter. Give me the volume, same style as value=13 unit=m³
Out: value=68.3717 unit=m³
